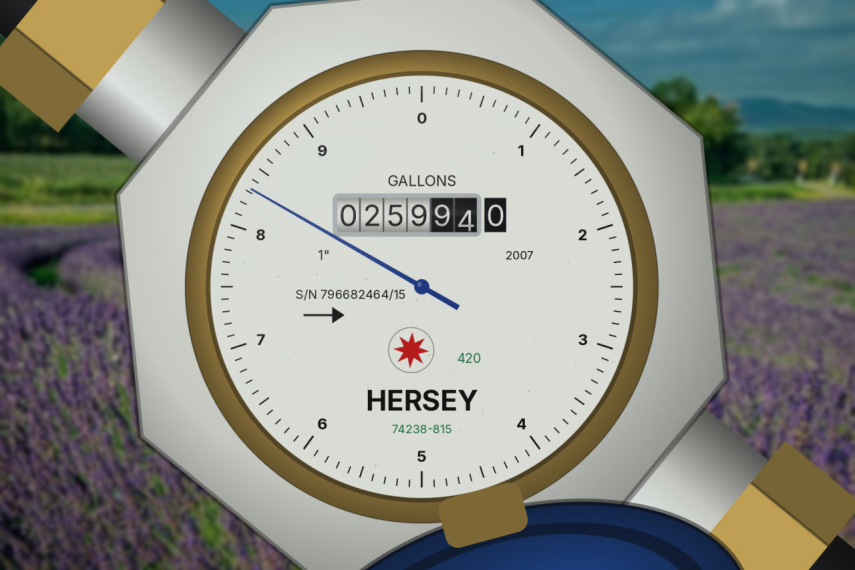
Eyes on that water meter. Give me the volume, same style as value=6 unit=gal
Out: value=259938.3 unit=gal
